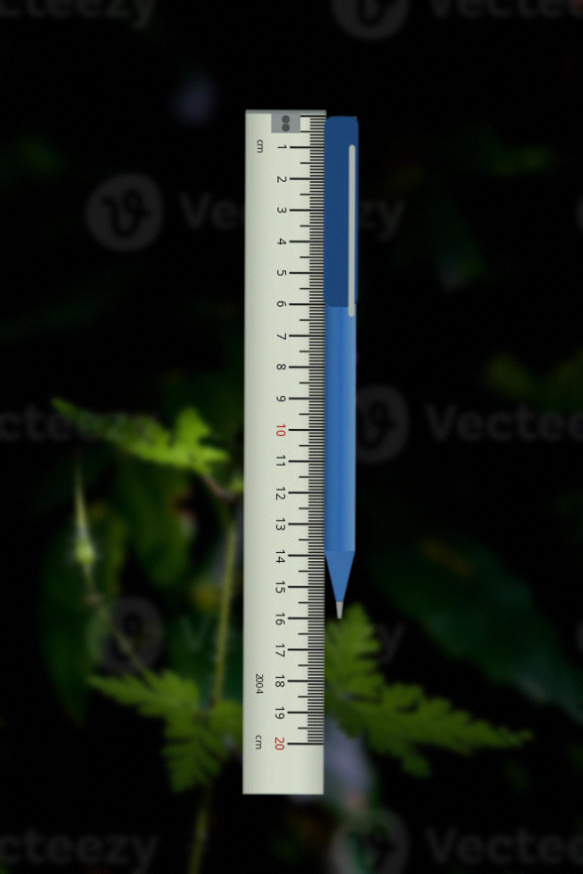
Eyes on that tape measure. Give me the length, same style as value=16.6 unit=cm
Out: value=16 unit=cm
